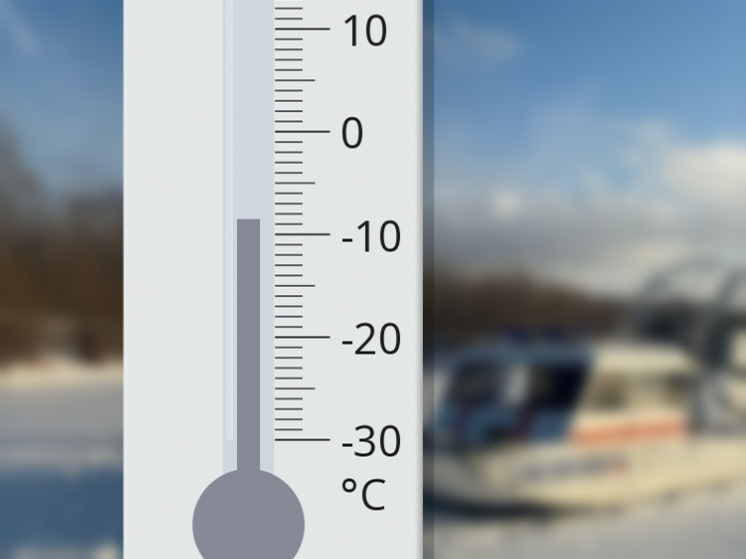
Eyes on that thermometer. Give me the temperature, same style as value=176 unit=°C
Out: value=-8.5 unit=°C
